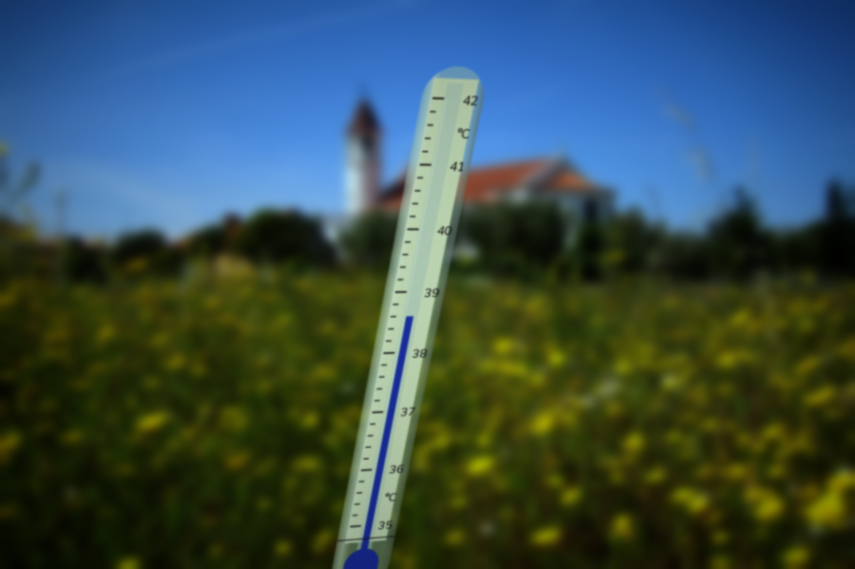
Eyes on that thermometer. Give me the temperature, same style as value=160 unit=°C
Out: value=38.6 unit=°C
